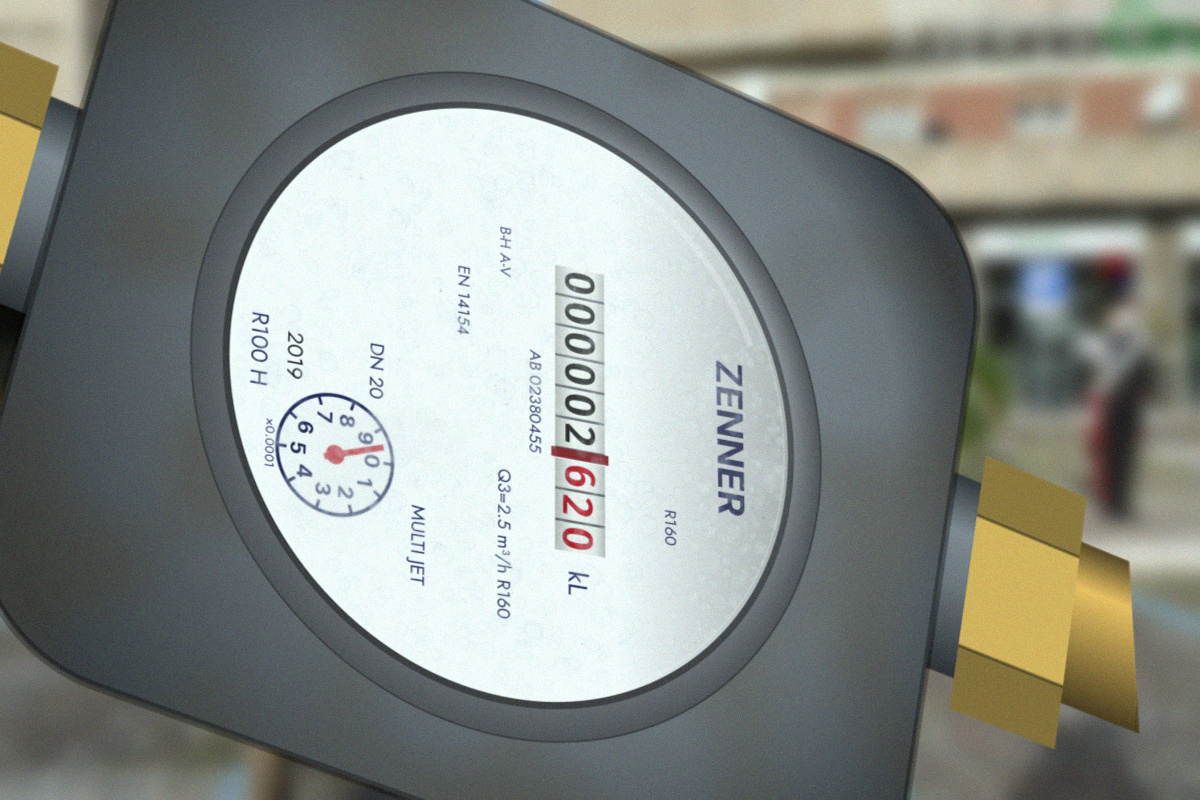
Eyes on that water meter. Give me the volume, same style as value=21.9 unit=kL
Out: value=2.6199 unit=kL
